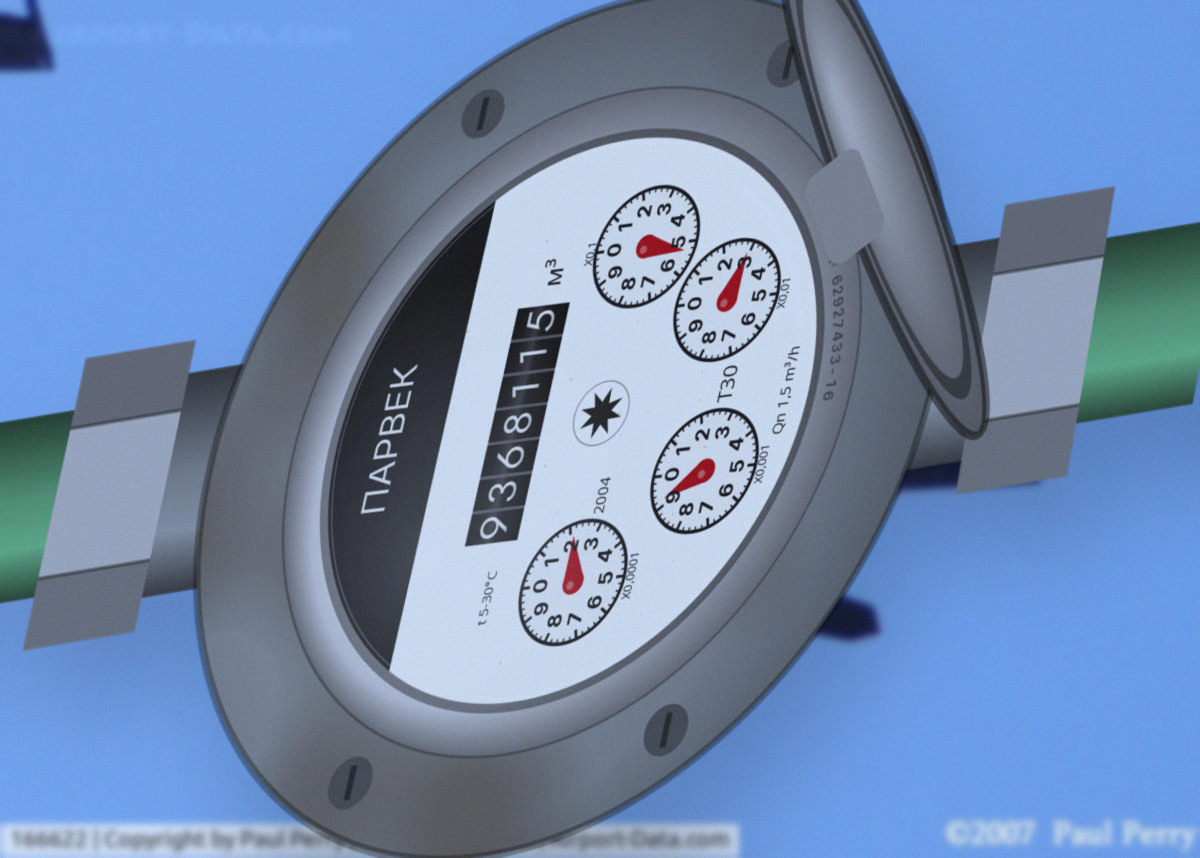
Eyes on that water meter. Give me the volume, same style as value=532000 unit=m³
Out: value=9368115.5292 unit=m³
